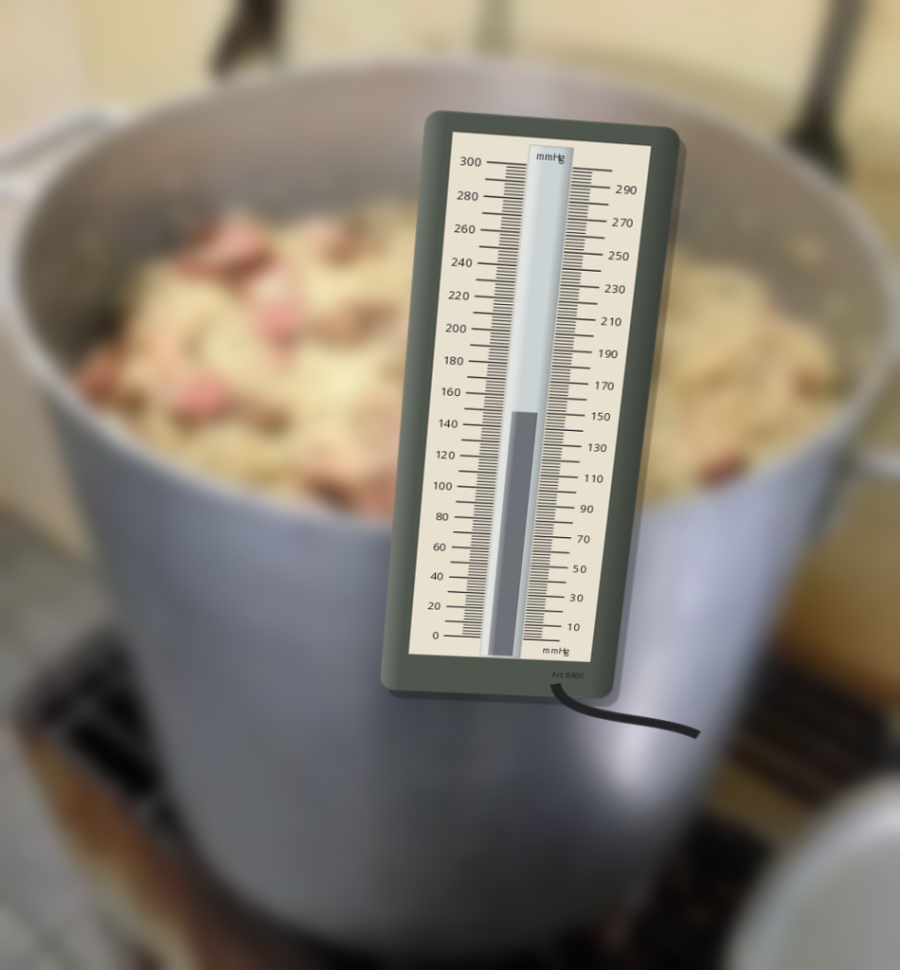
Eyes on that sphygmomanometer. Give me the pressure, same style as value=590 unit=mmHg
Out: value=150 unit=mmHg
